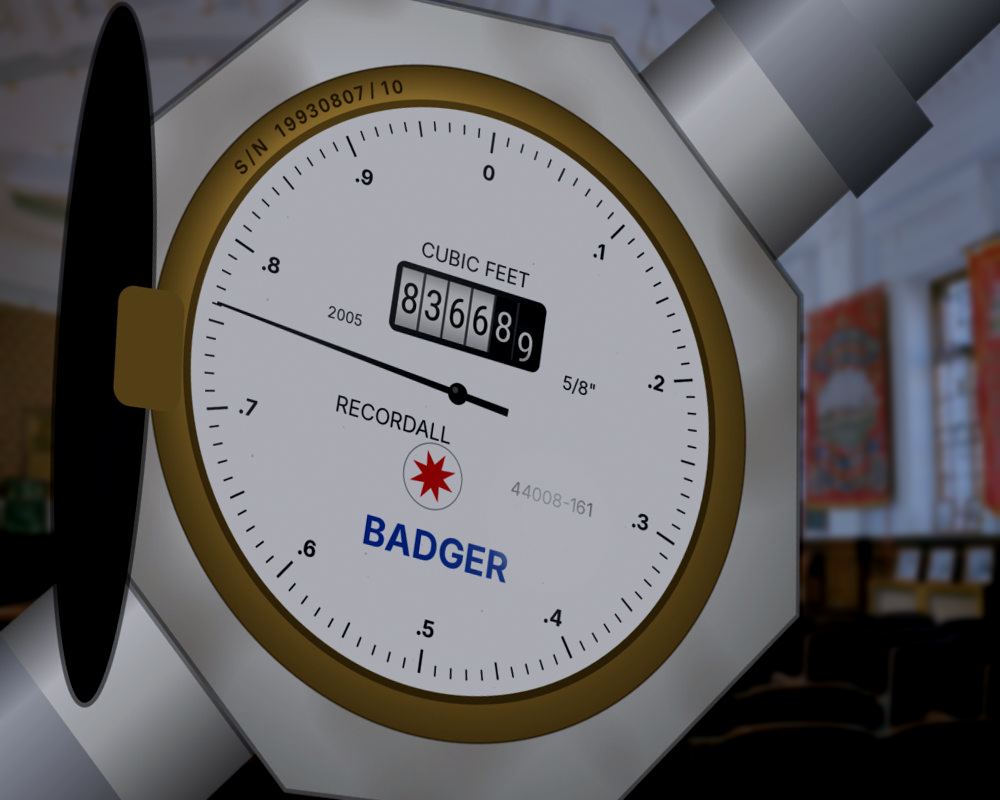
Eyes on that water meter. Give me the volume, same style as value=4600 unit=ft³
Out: value=836688.76 unit=ft³
